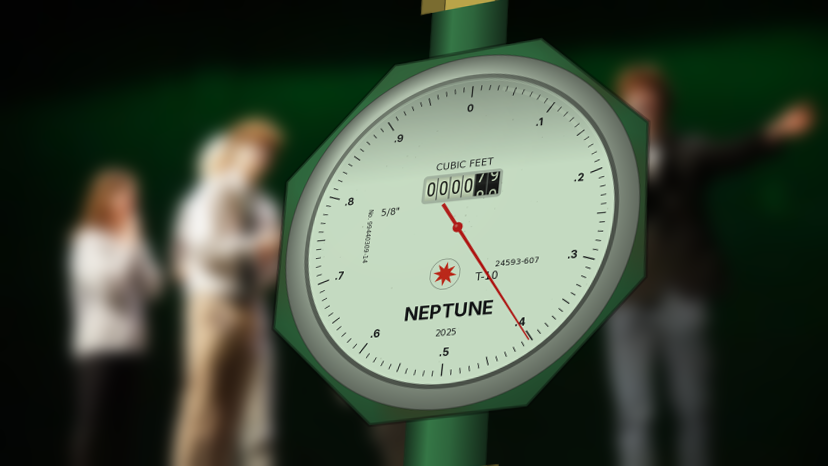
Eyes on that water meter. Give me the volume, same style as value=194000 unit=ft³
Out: value=79.40 unit=ft³
